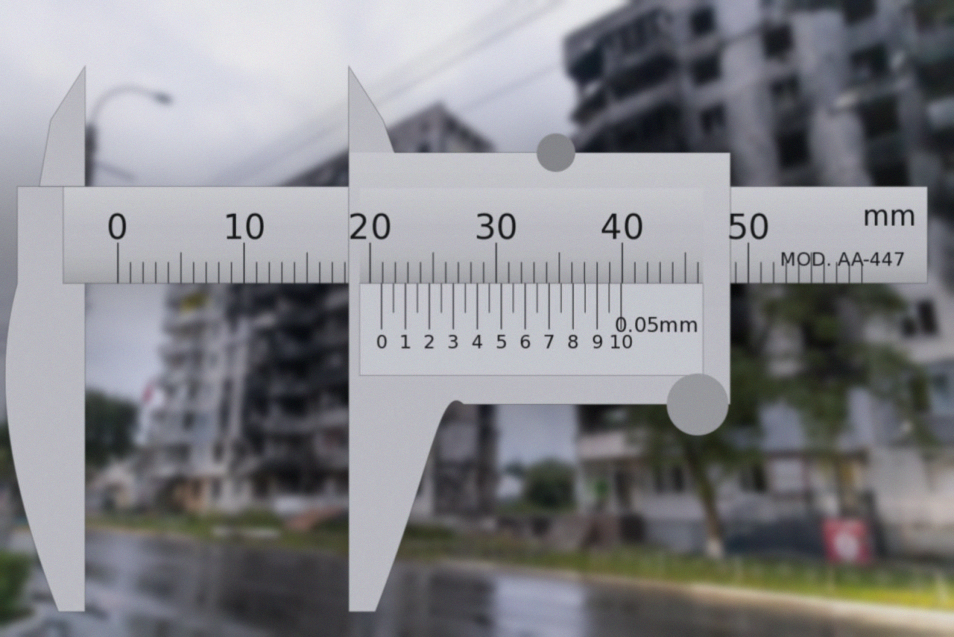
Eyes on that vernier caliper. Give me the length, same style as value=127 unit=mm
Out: value=20.9 unit=mm
